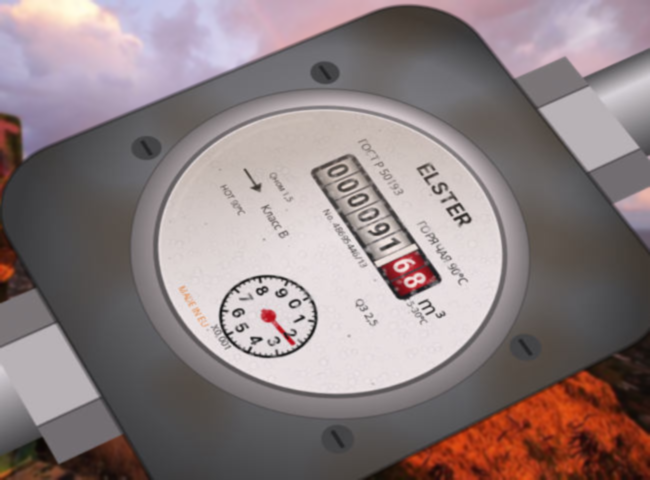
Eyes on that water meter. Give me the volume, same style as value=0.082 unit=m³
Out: value=91.682 unit=m³
